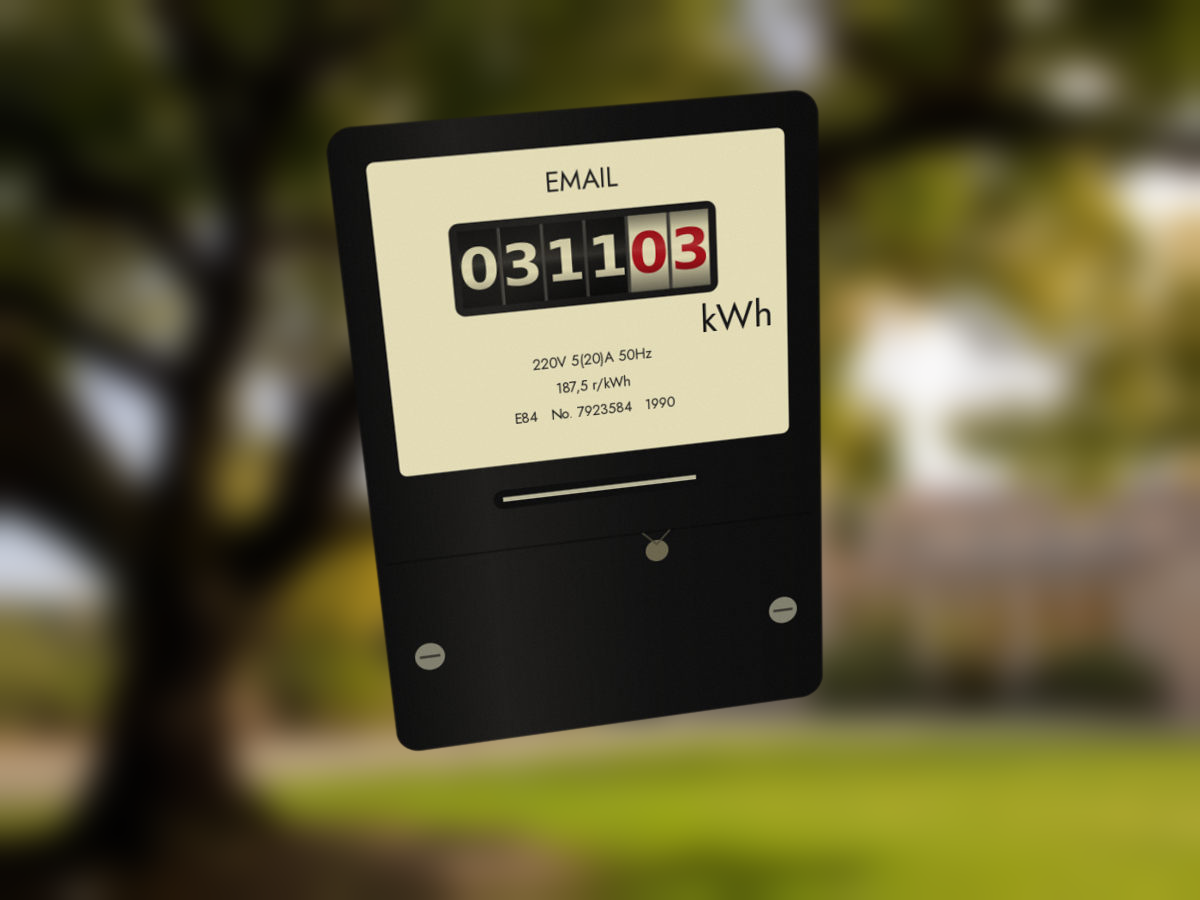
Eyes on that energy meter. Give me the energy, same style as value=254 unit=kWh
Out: value=311.03 unit=kWh
